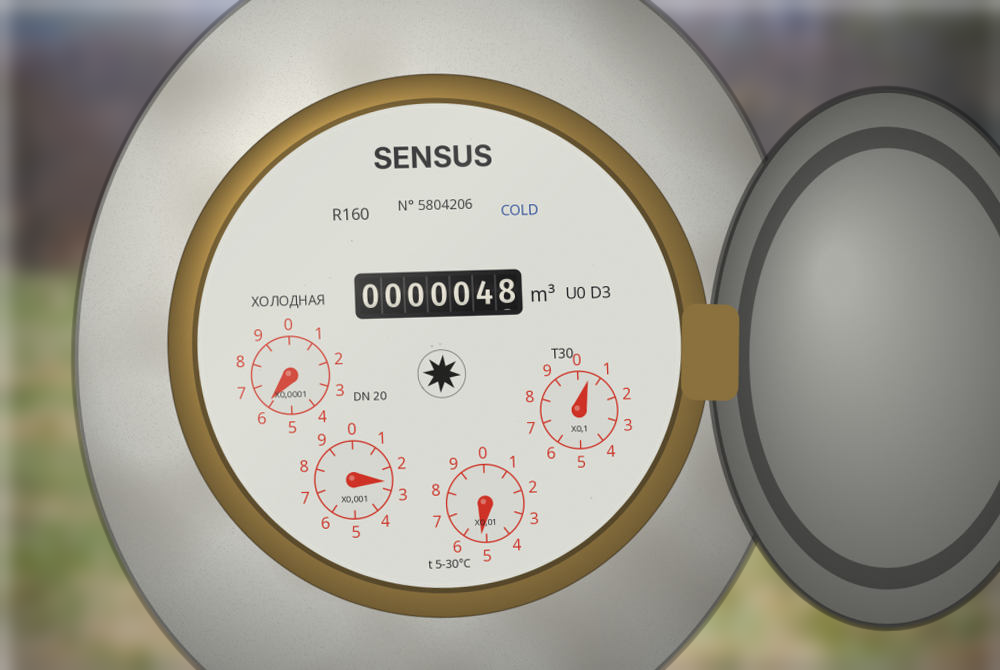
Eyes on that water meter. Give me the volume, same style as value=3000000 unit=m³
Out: value=48.0526 unit=m³
